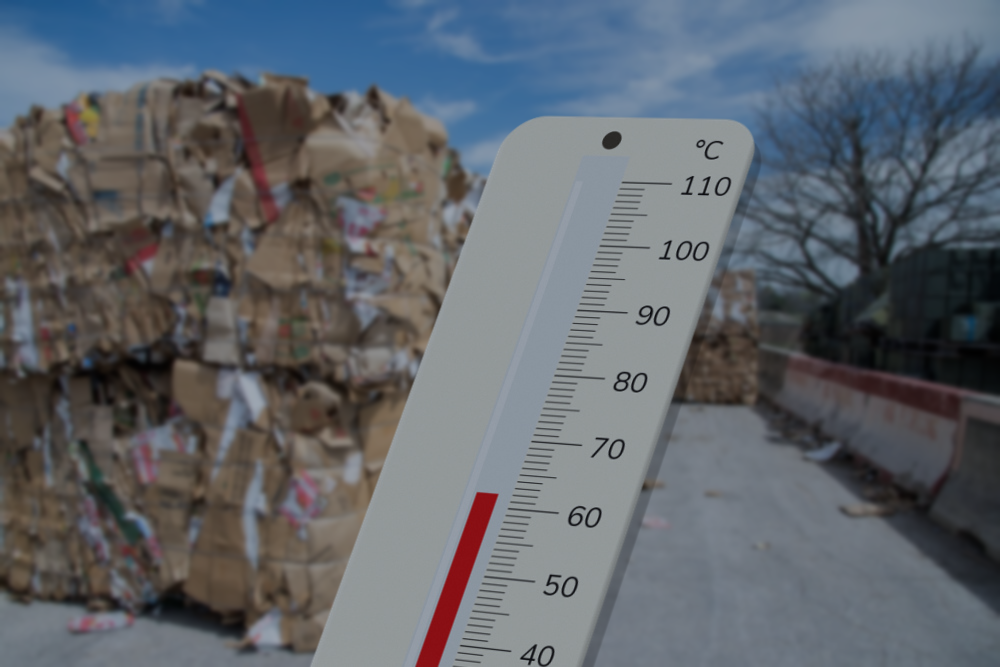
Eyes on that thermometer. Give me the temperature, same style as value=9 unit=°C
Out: value=62 unit=°C
